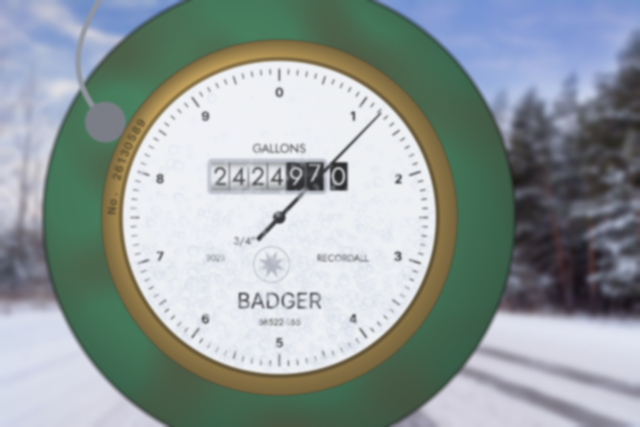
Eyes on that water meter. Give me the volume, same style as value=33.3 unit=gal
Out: value=2424971.2 unit=gal
